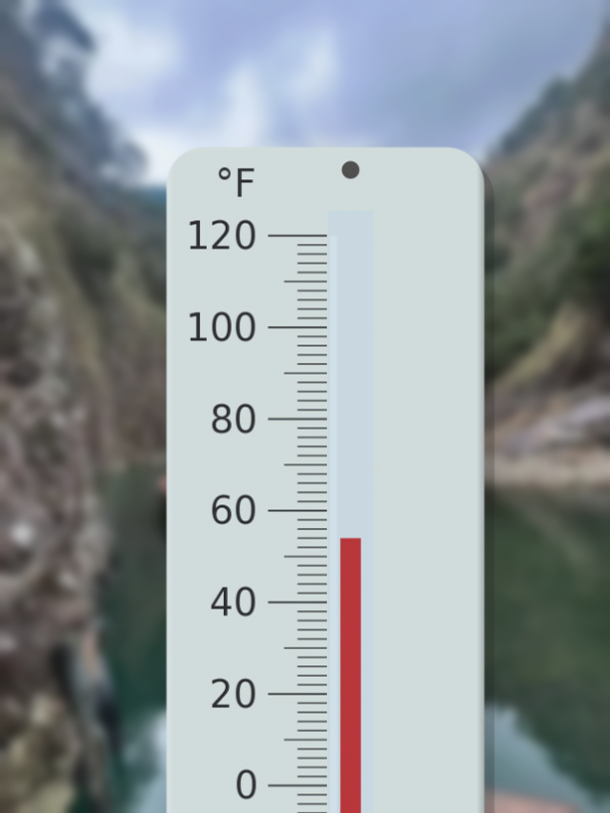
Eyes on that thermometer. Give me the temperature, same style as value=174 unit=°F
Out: value=54 unit=°F
